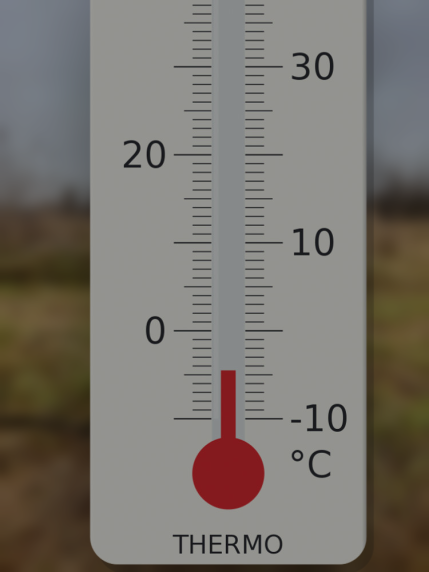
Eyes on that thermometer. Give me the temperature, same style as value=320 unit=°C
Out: value=-4.5 unit=°C
